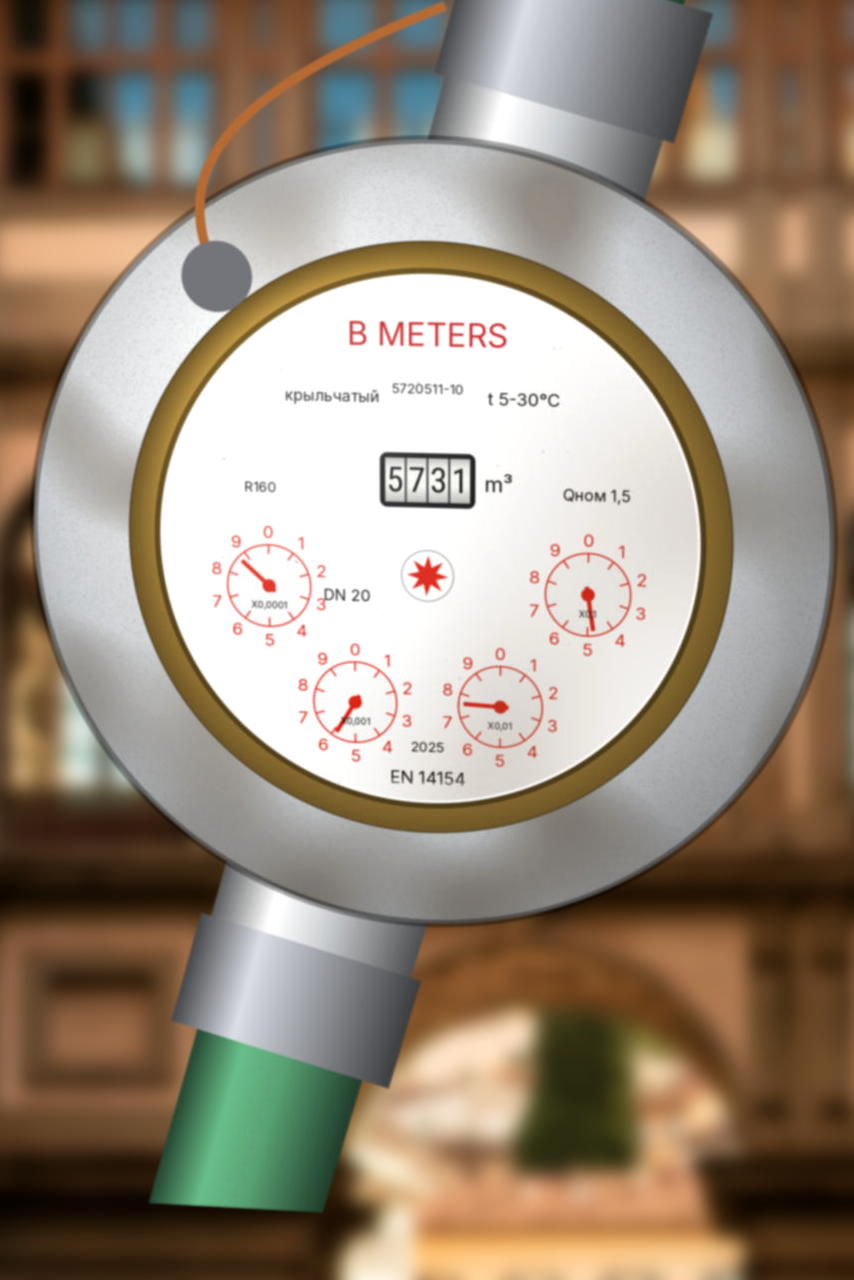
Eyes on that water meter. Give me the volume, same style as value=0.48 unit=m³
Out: value=5731.4758 unit=m³
